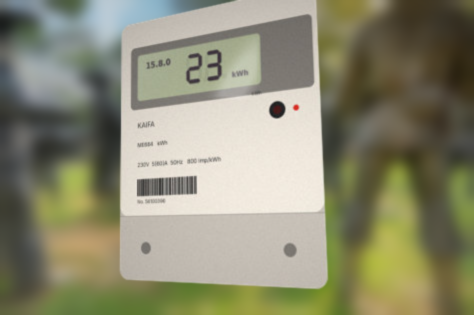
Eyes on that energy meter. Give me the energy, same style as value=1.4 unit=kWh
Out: value=23 unit=kWh
